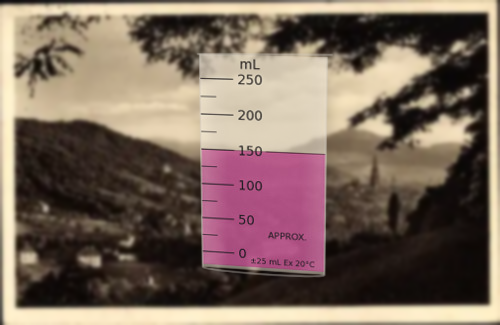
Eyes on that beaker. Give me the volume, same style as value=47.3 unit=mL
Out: value=150 unit=mL
